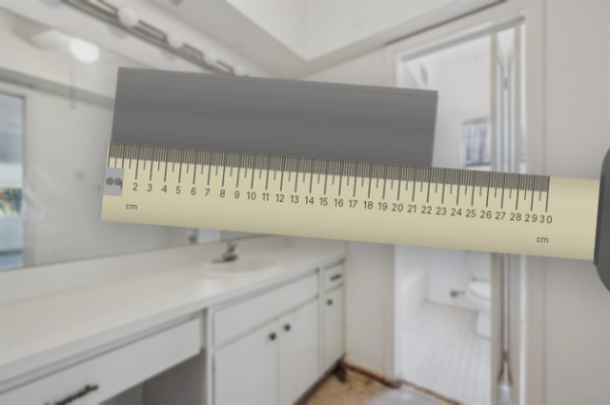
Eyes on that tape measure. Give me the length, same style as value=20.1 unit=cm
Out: value=22 unit=cm
